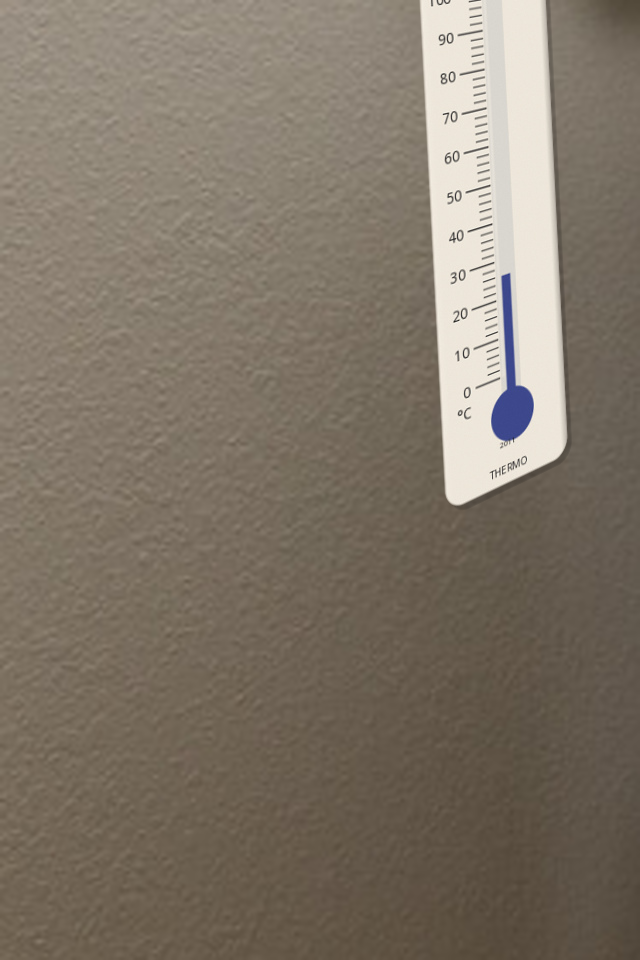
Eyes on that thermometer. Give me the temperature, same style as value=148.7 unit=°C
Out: value=26 unit=°C
